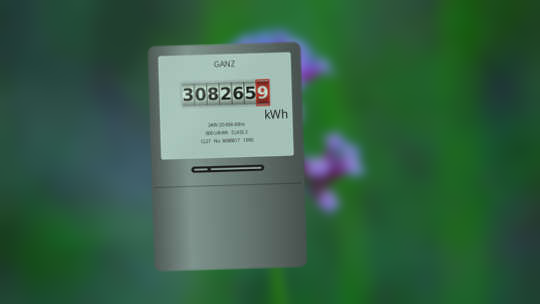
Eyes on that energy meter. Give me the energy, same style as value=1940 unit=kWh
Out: value=308265.9 unit=kWh
